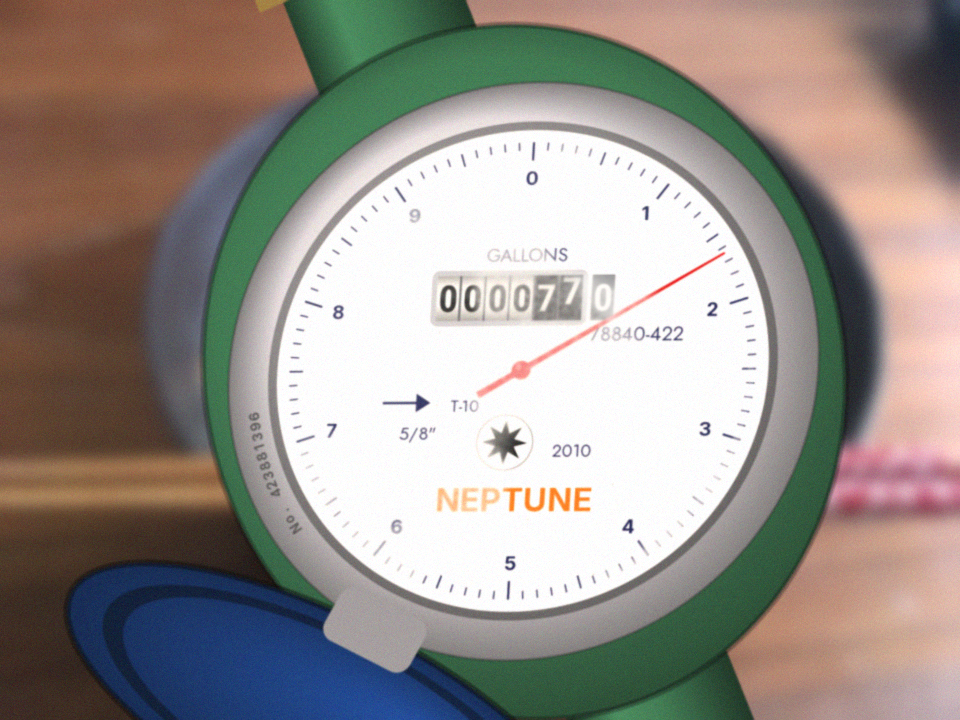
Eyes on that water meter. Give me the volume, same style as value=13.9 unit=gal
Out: value=771.6 unit=gal
